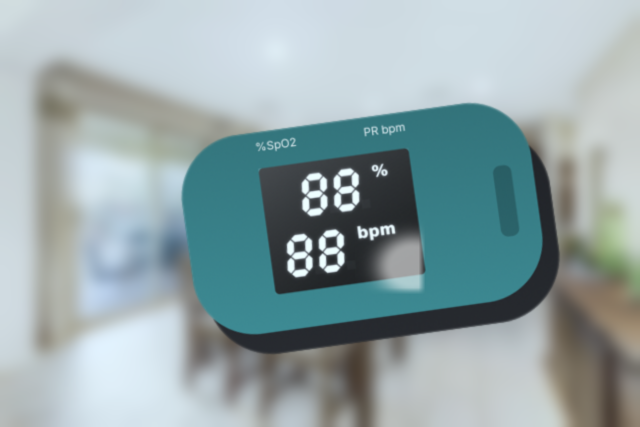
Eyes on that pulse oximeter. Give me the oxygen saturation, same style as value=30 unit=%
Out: value=88 unit=%
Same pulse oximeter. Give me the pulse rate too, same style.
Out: value=88 unit=bpm
